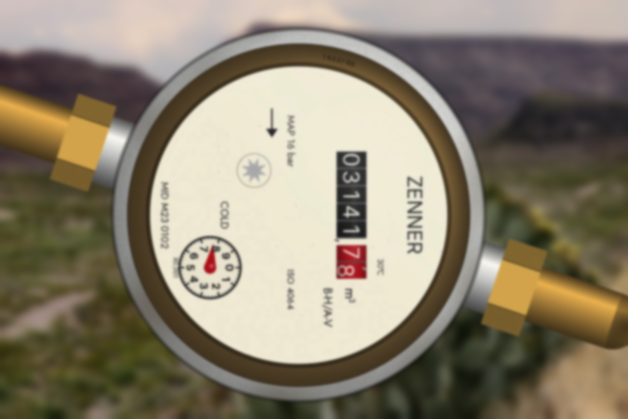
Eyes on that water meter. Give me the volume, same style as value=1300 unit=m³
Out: value=3141.777 unit=m³
